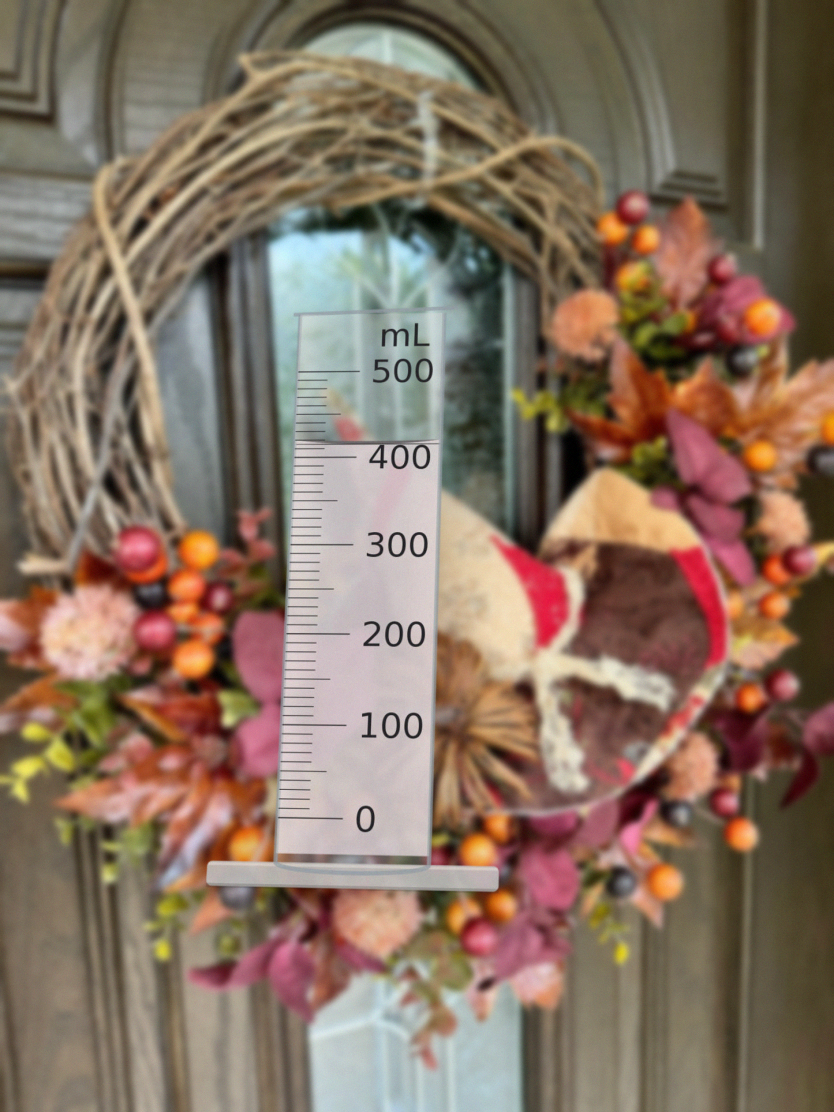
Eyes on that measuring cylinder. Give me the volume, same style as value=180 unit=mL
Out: value=415 unit=mL
